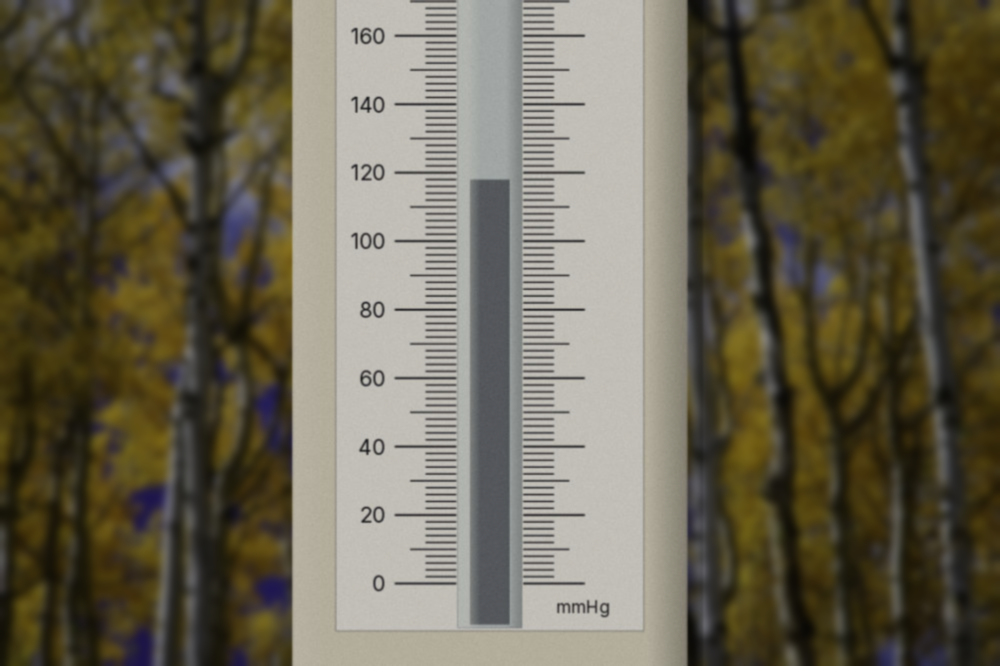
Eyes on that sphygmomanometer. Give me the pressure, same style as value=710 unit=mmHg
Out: value=118 unit=mmHg
